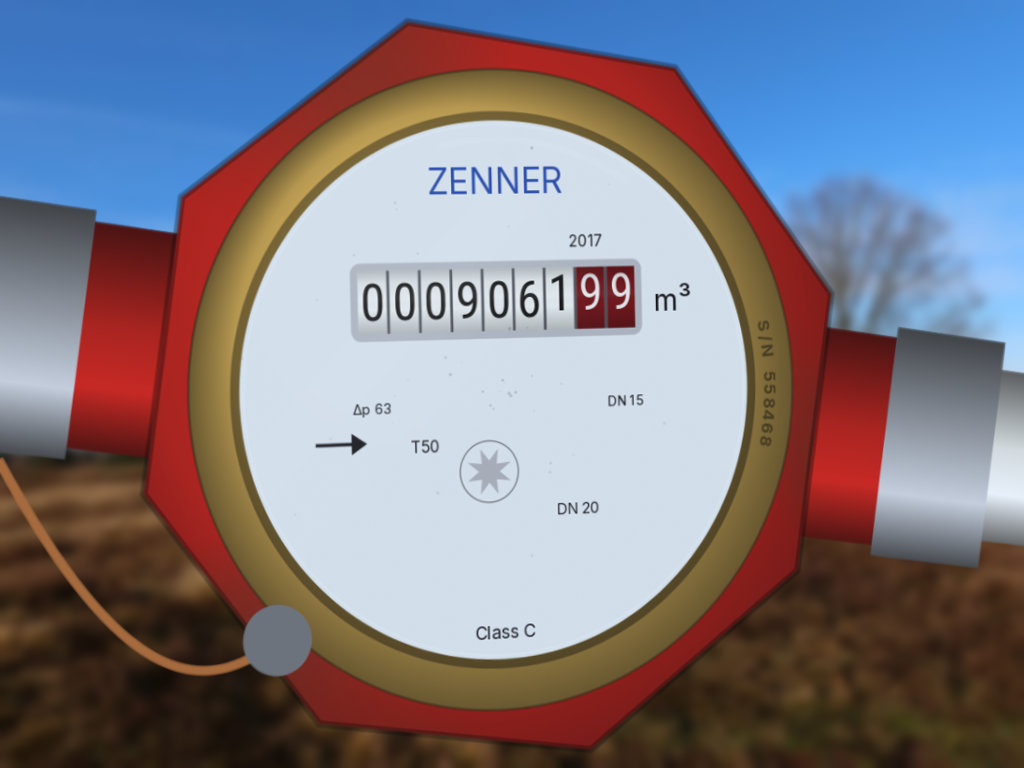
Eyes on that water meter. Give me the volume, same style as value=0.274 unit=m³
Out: value=9061.99 unit=m³
